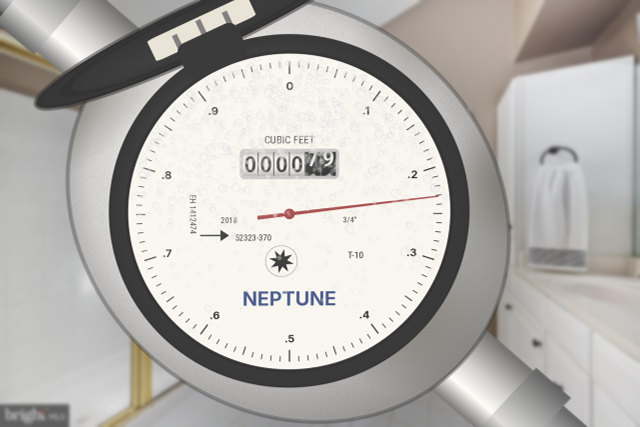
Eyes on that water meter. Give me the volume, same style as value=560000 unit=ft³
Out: value=79.23 unit=ft³
